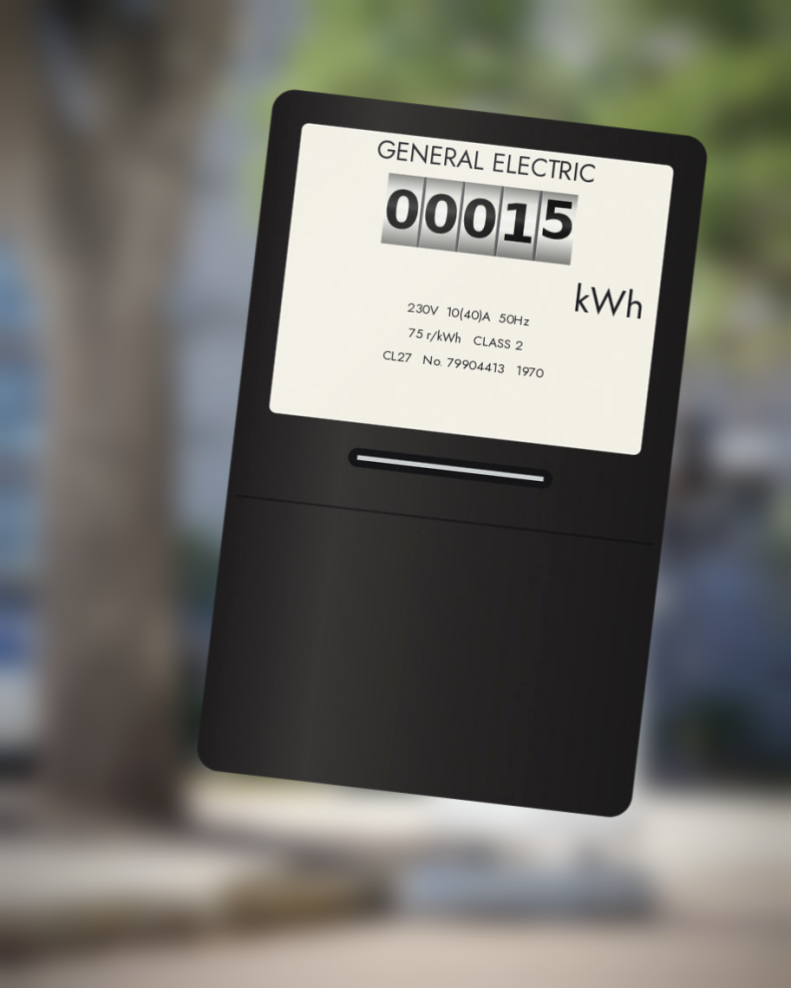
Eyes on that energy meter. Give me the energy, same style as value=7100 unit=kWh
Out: value=15 unit=kWh
